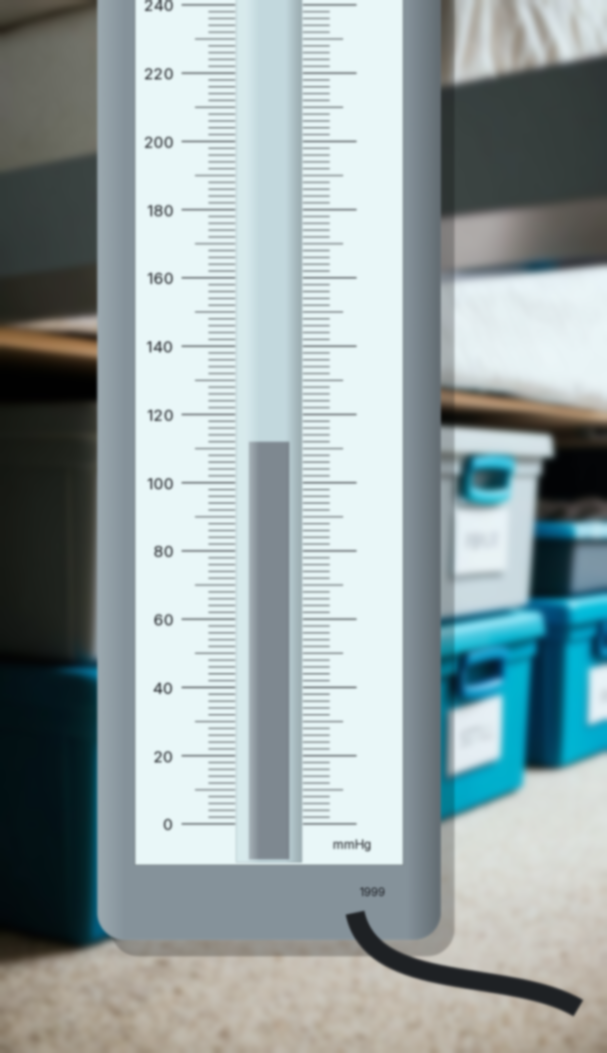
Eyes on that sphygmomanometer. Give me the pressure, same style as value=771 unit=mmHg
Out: value=112 unit=mmHg
